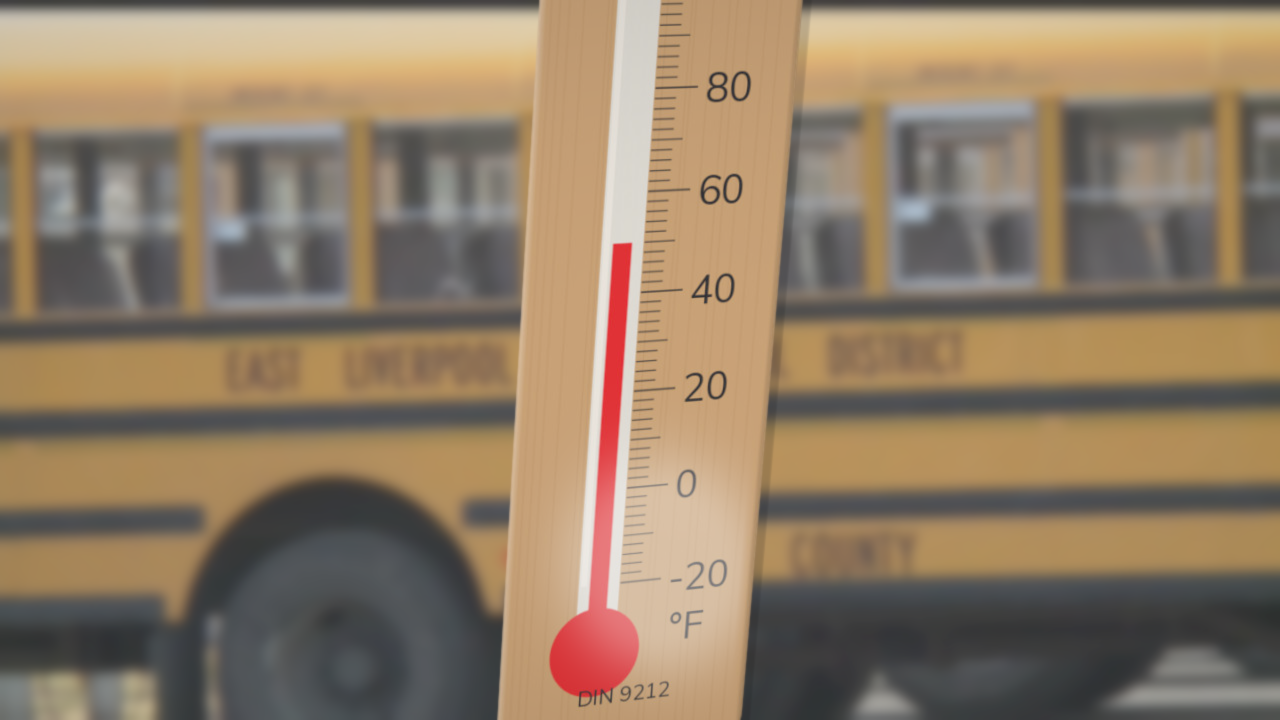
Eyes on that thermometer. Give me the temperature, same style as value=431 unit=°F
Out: value=50 unit=°F
